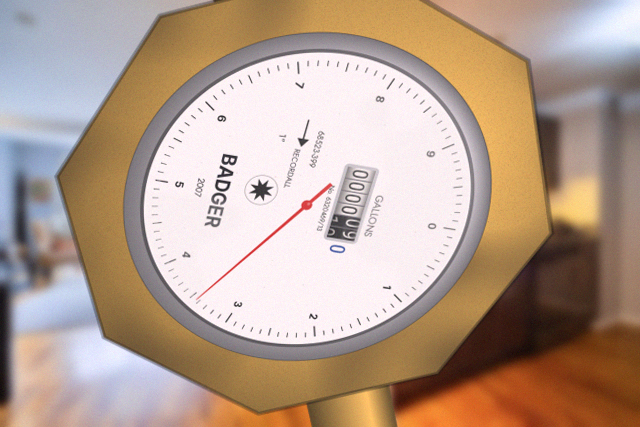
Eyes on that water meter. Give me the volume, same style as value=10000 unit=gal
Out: value=93.4 unit=gal
